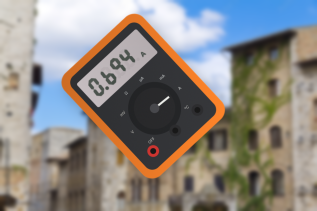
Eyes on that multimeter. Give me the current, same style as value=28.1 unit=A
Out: value=0.694 unit=A
